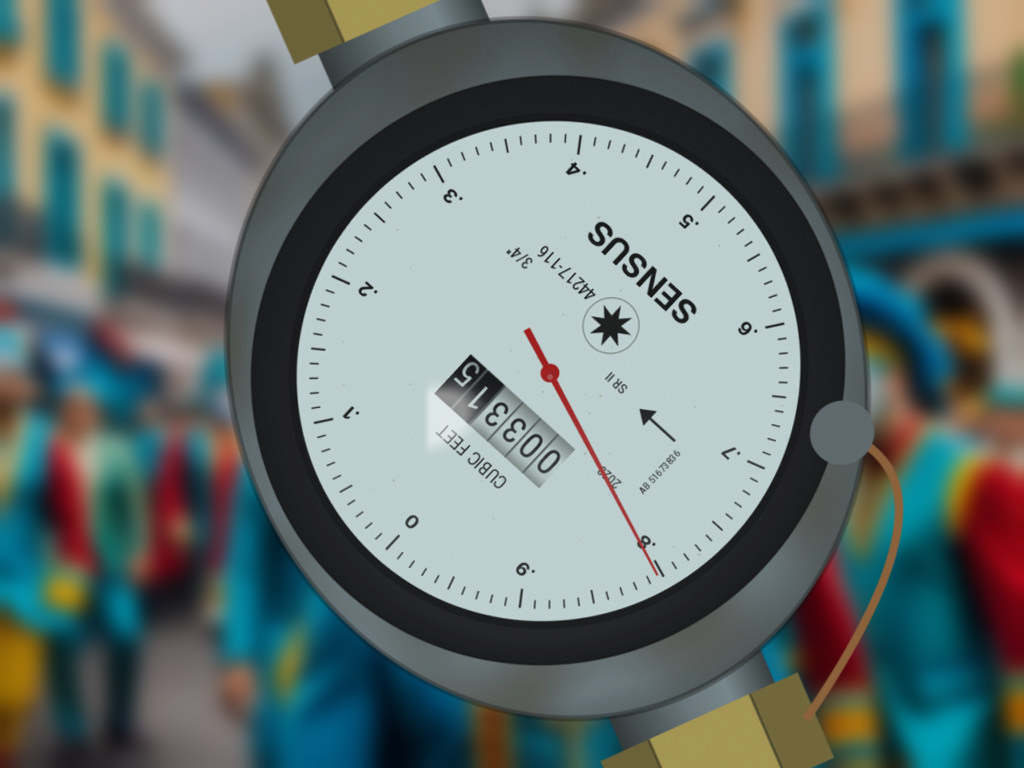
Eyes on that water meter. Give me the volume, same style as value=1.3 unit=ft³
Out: value=3314.80 unit=ft³
